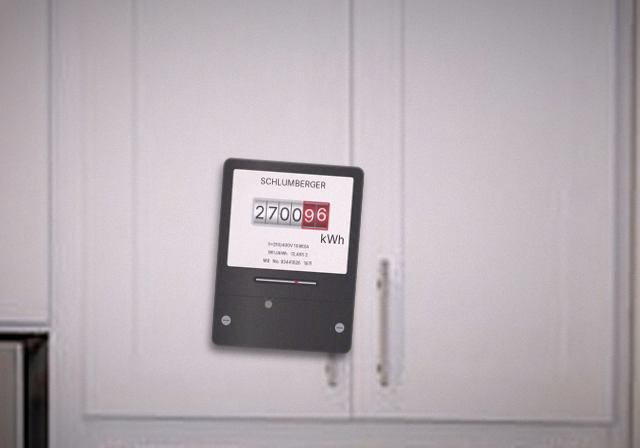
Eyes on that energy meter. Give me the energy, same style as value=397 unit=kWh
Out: value=2700.96 unit=kWh
